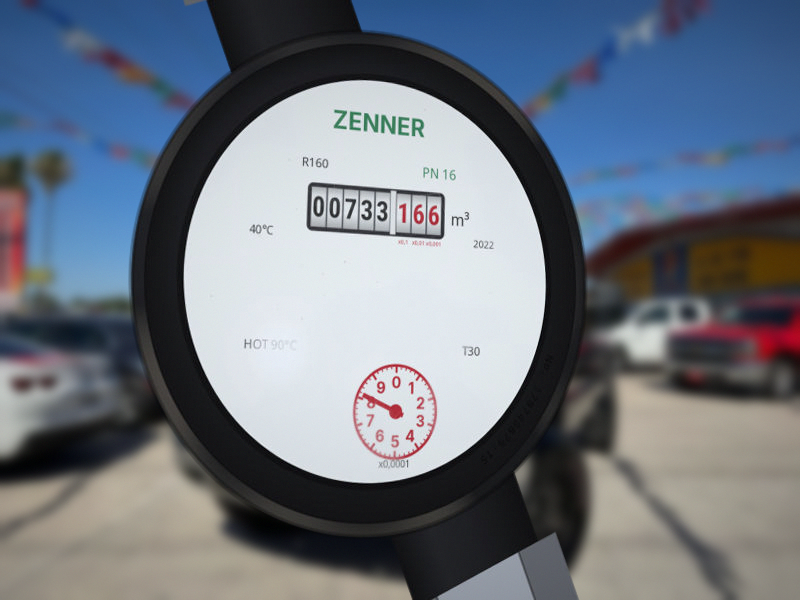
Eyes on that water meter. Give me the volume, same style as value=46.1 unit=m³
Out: value=733.1668 unit=m³
